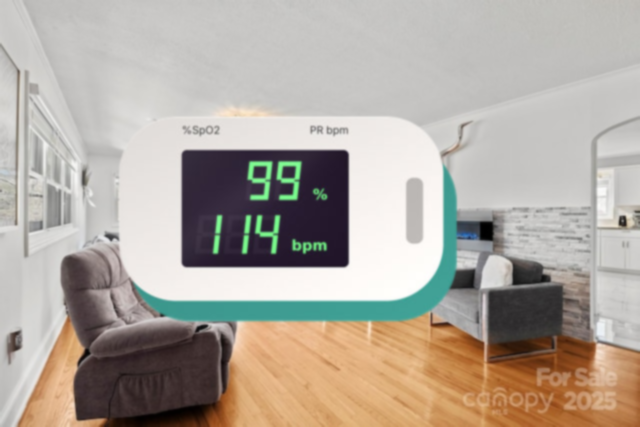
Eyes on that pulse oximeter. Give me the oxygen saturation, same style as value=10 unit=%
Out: value=99 unit=%
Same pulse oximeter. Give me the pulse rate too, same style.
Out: value=114 unit=bpm
